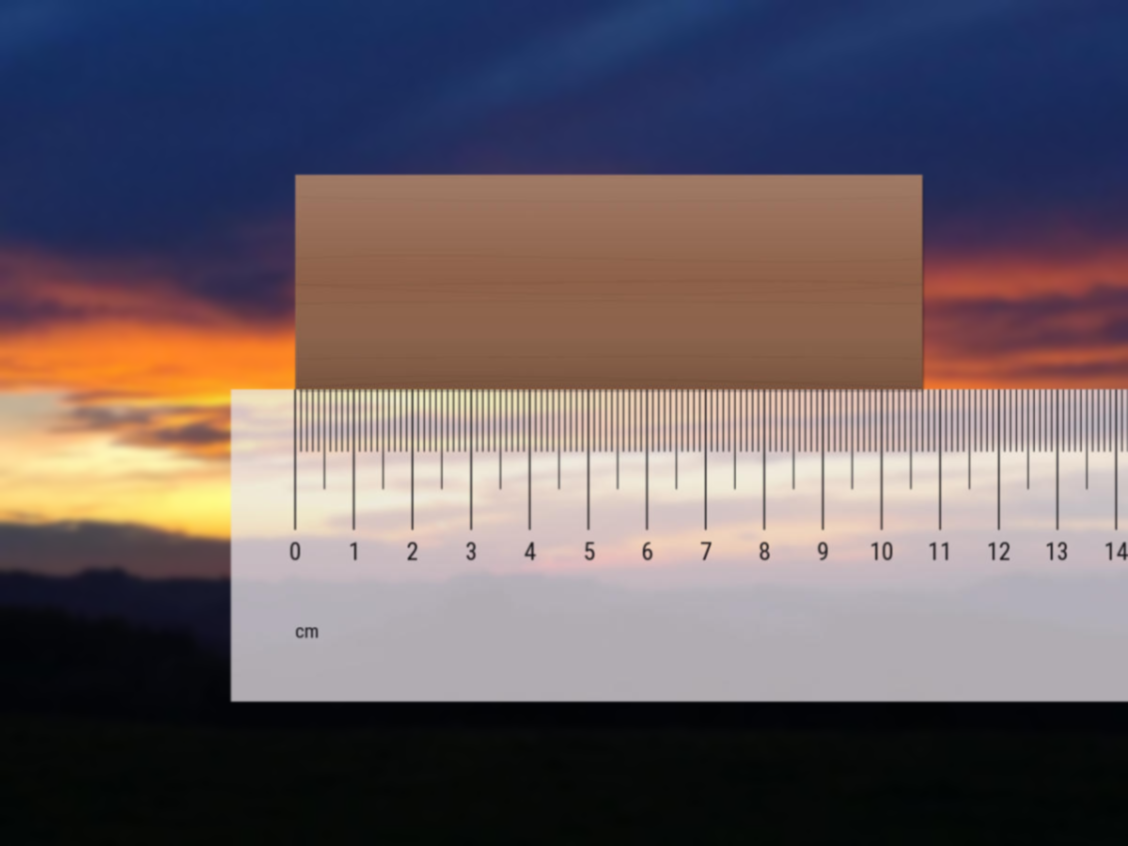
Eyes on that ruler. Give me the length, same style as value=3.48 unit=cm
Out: value=10.7 unit=cm
